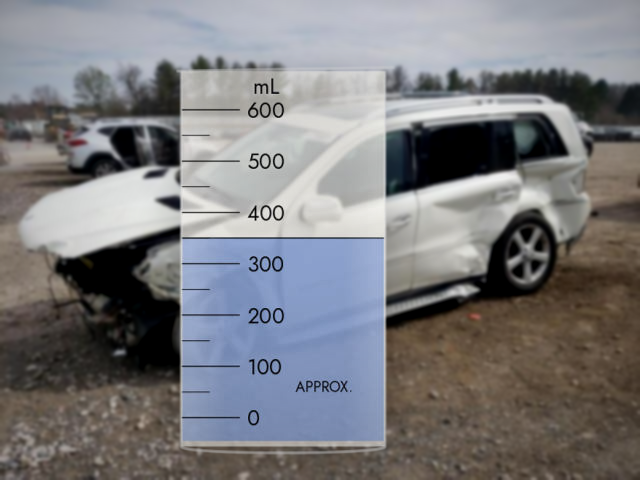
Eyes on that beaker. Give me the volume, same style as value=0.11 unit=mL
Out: value=350 unit=mL
